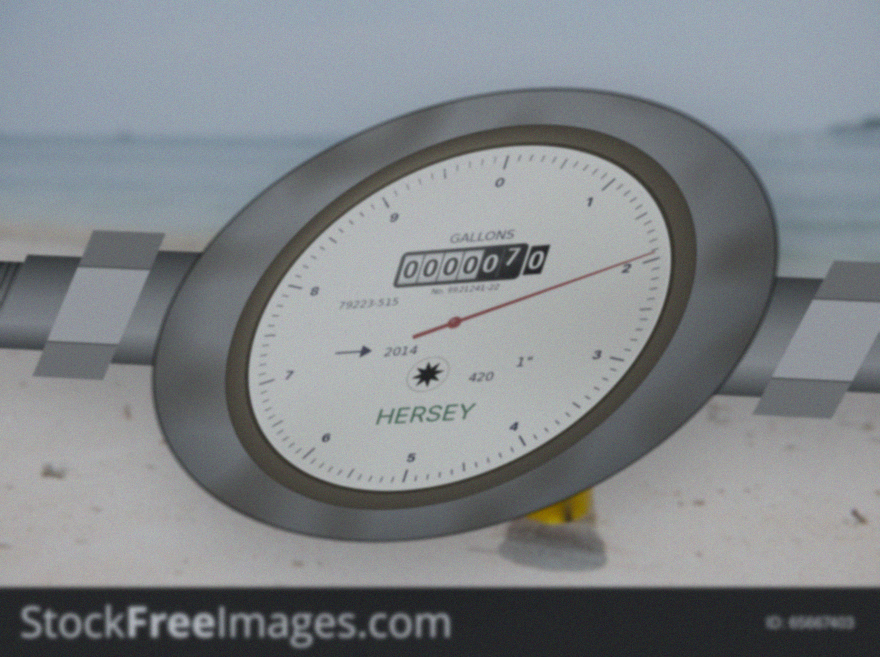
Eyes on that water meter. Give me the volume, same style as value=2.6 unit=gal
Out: value=71.9 unit=gal
